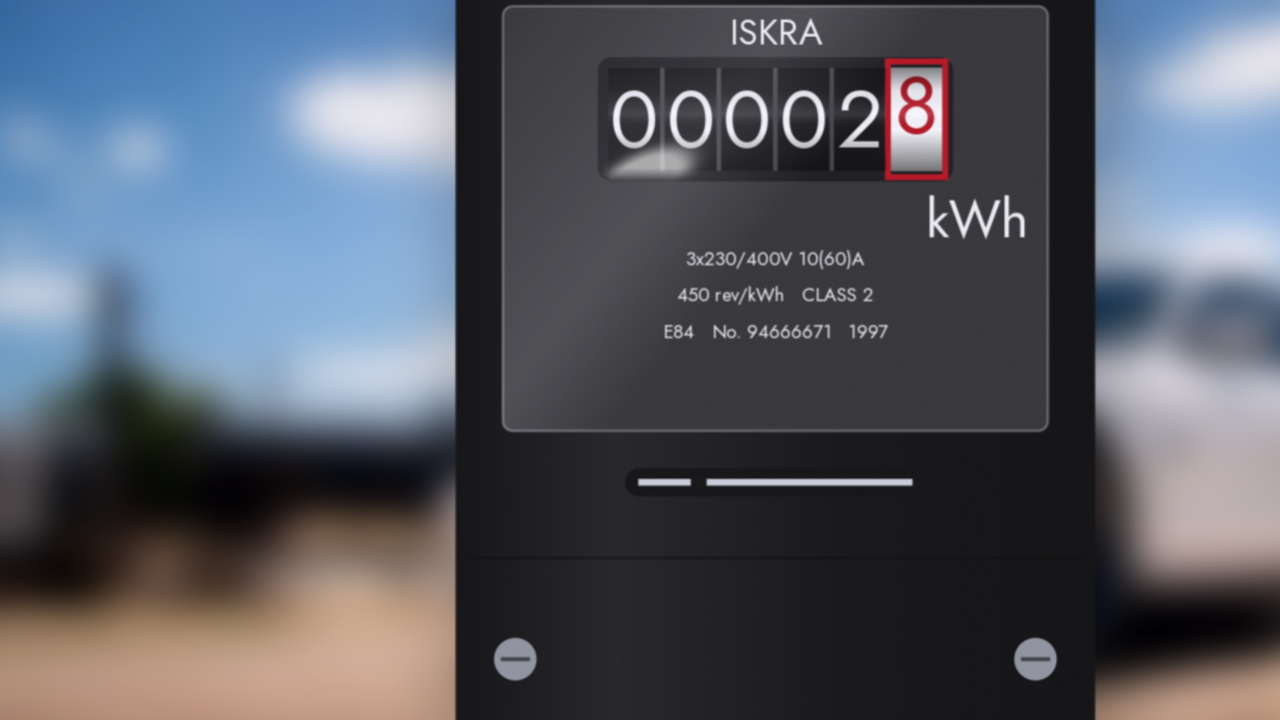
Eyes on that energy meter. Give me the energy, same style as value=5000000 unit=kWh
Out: value=2.8 unit=kWh
